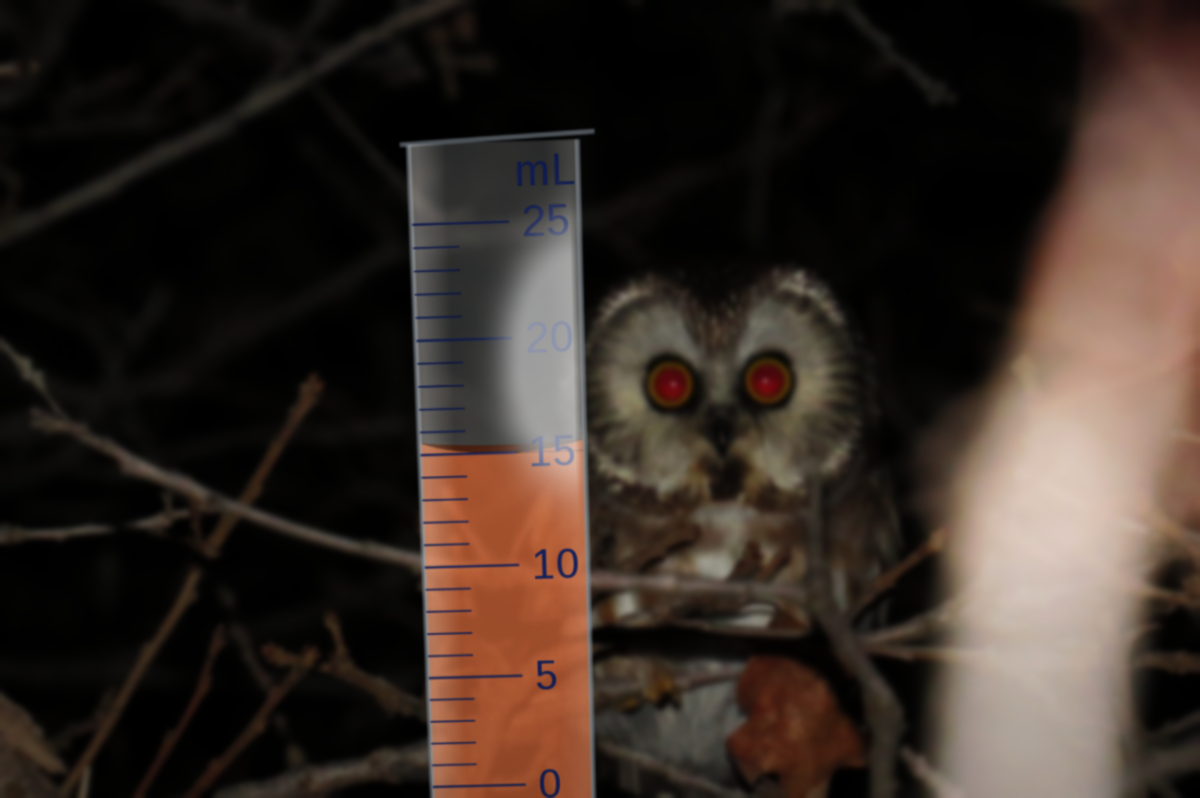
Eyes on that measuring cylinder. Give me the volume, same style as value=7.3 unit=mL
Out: value=15 unit=mL
